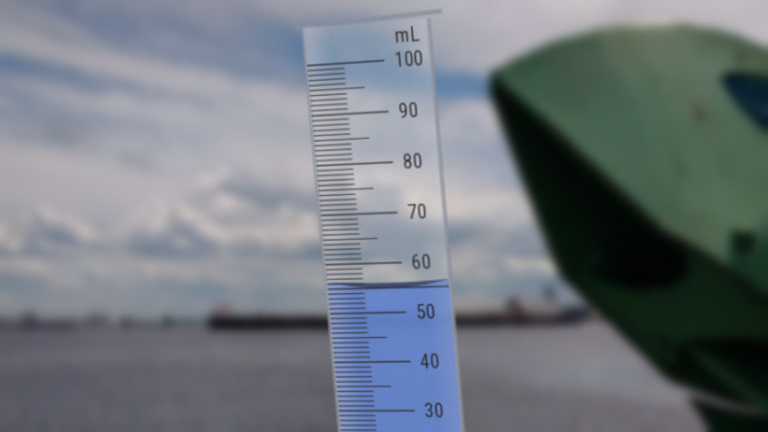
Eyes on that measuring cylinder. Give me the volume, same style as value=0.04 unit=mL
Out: value=55 unit=mL
